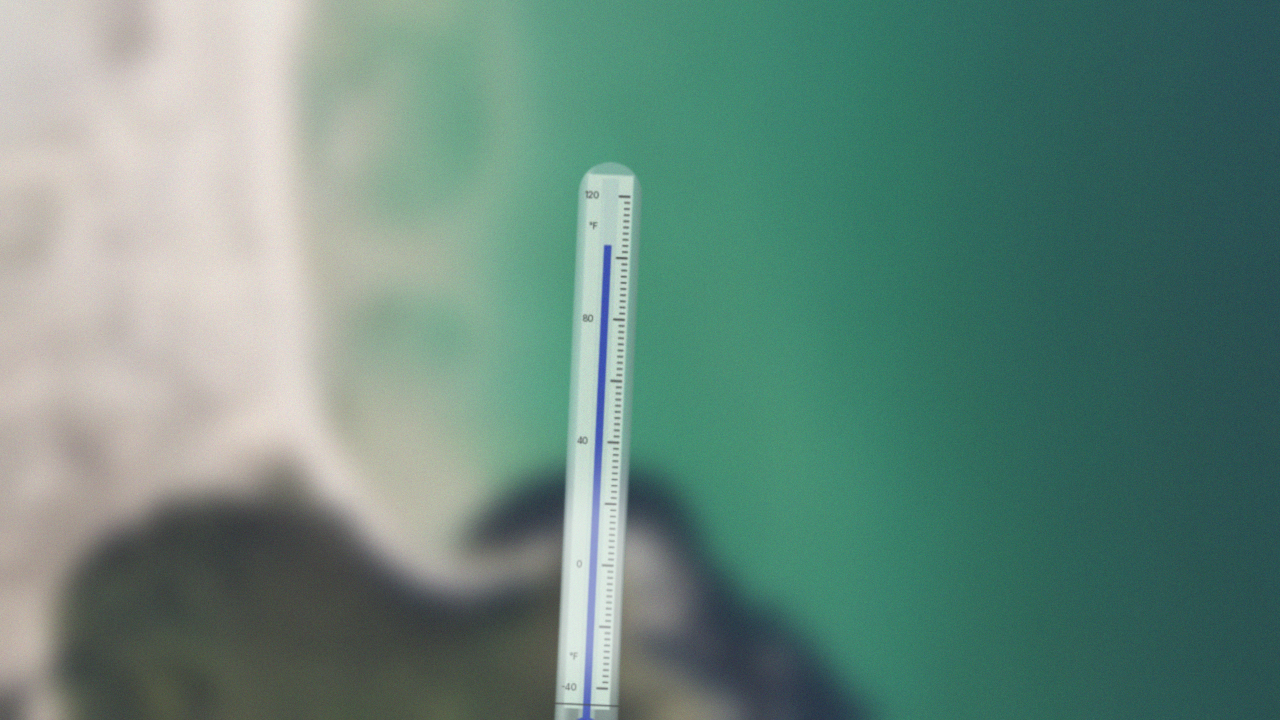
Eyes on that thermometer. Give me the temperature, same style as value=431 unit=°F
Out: value=104 unit=°F
